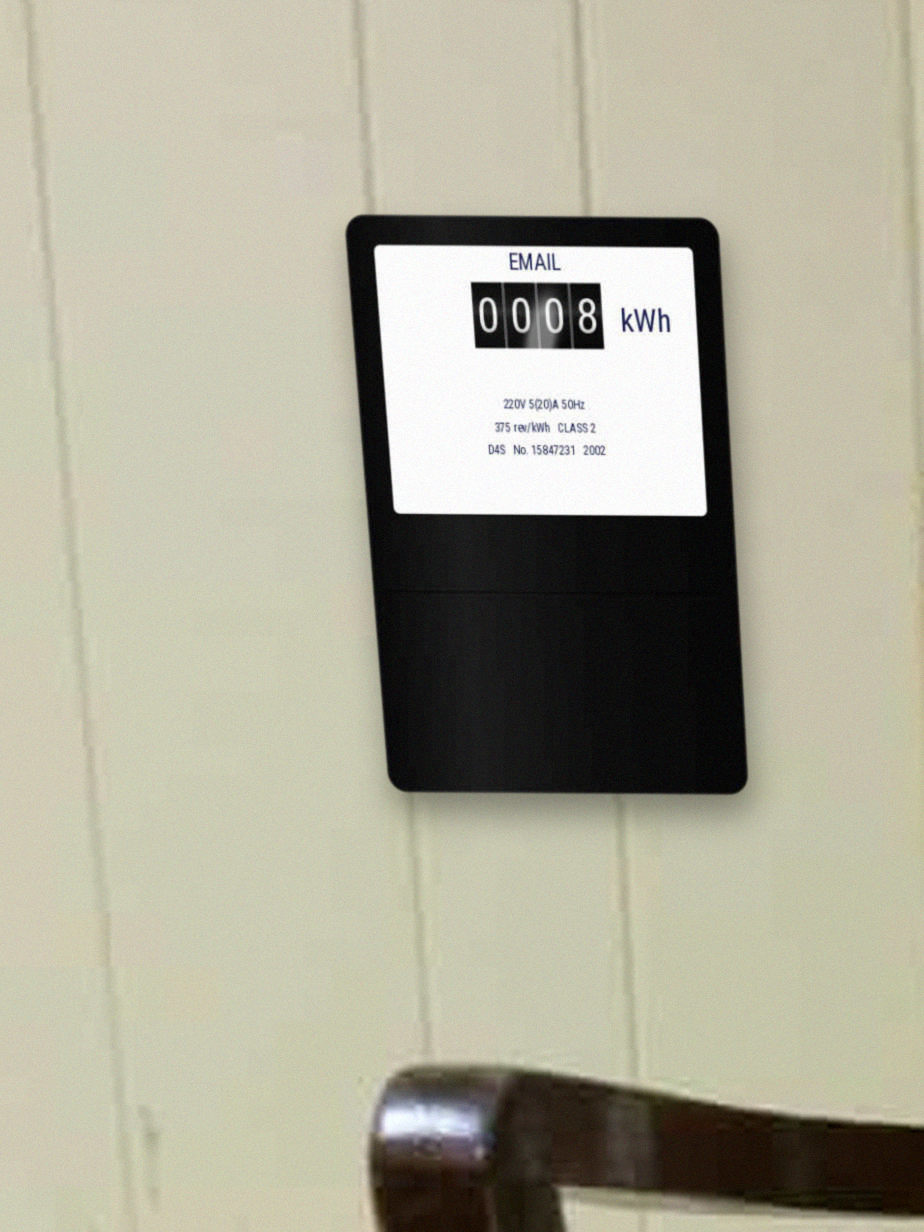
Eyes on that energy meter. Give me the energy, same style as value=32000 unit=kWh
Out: value=8 unit=kWh
